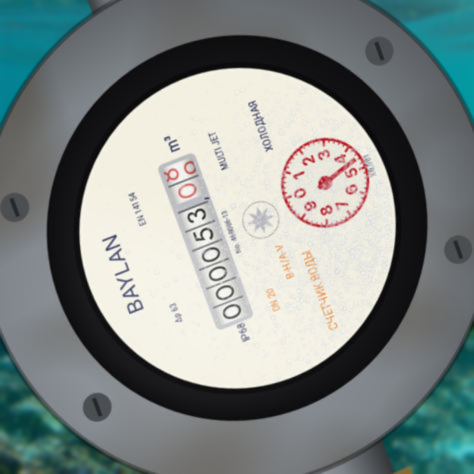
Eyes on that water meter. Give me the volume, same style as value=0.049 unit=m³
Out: value=53.084 unit=m³
